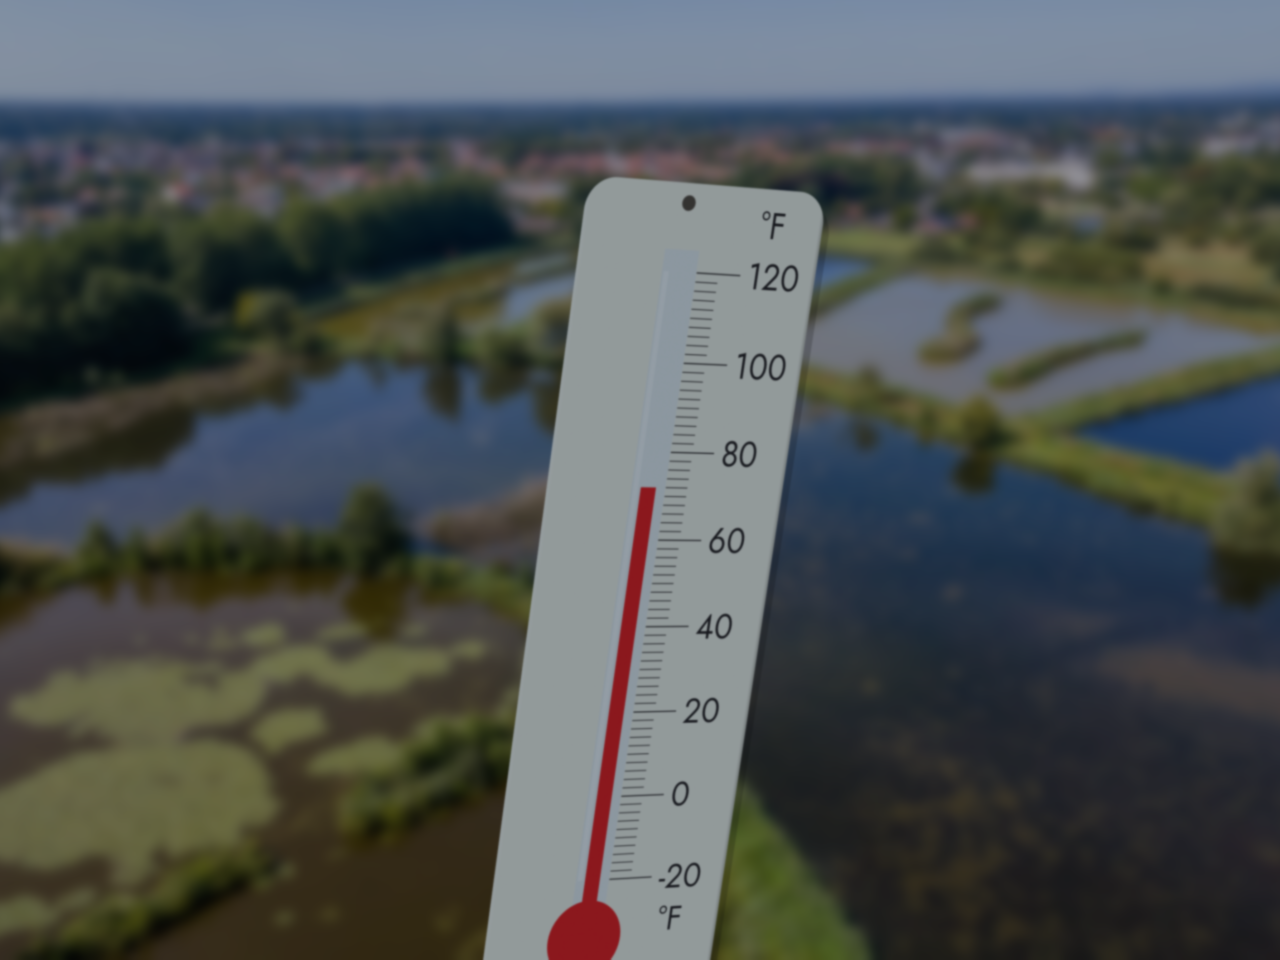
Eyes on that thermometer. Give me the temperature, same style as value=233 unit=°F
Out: value=72 unit=°F
